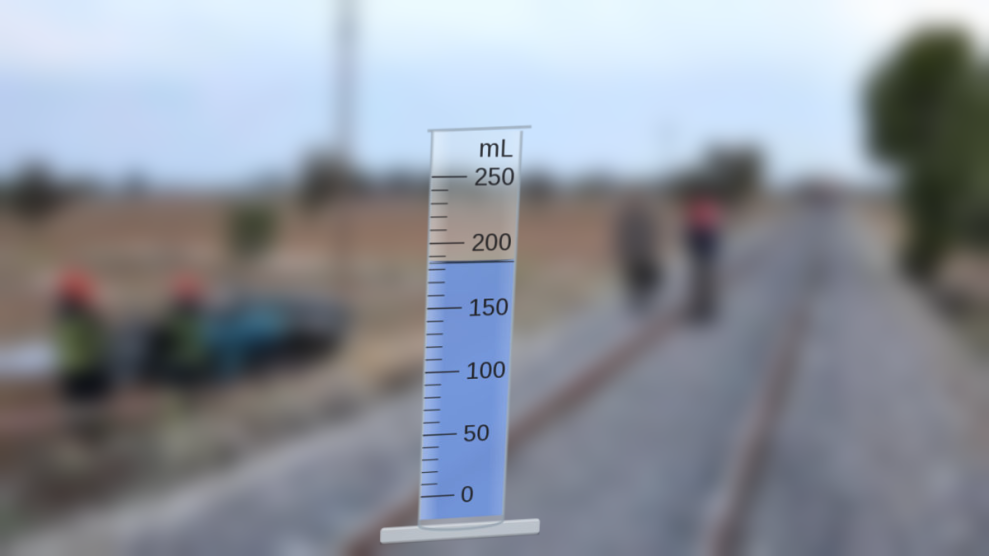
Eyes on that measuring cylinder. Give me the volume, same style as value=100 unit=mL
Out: value=185 unit=mL
